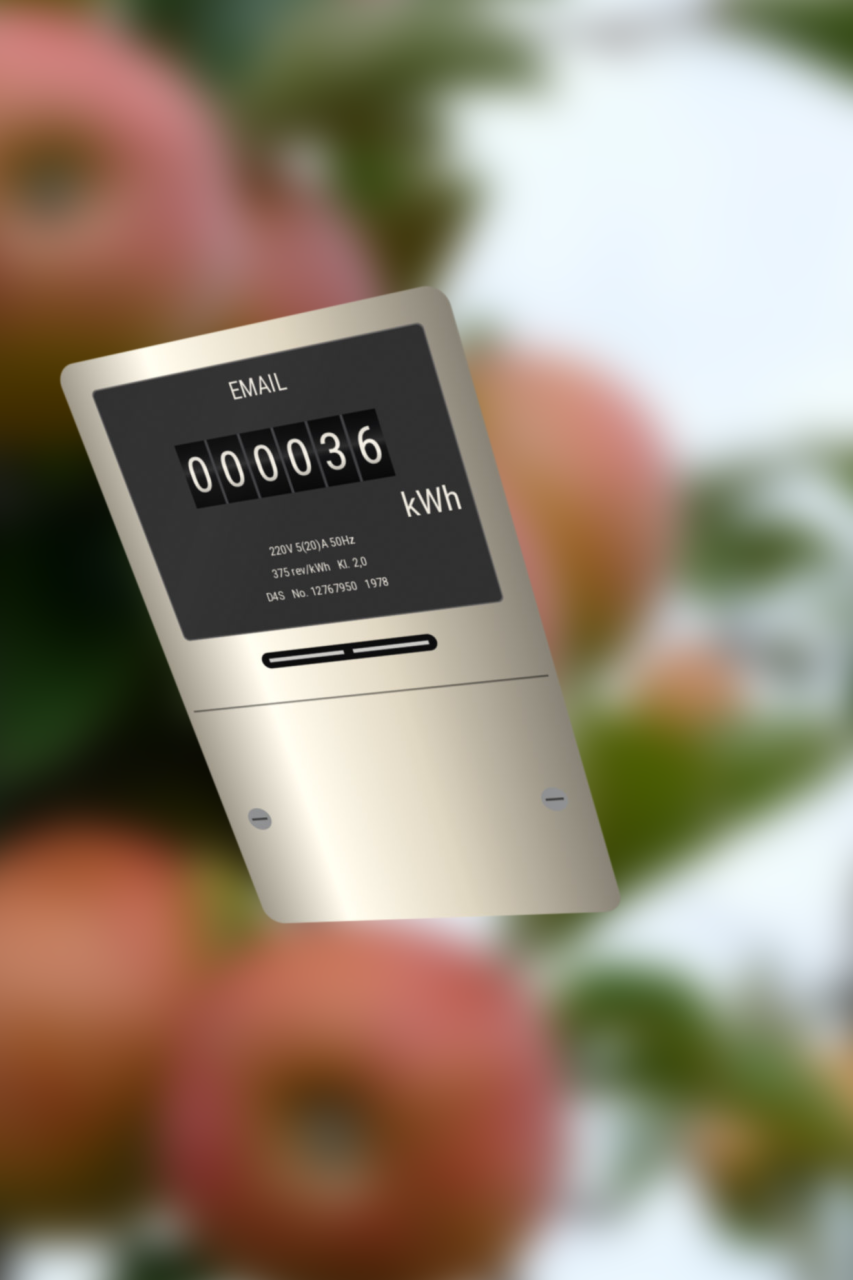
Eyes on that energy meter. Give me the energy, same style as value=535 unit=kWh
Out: value=36 unit=kWh
